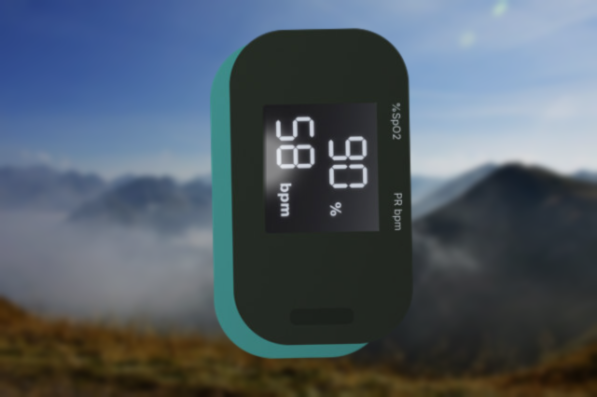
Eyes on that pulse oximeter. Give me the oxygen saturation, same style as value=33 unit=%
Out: value=90 unit=%
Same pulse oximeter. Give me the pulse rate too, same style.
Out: value=58 unit=bpm
